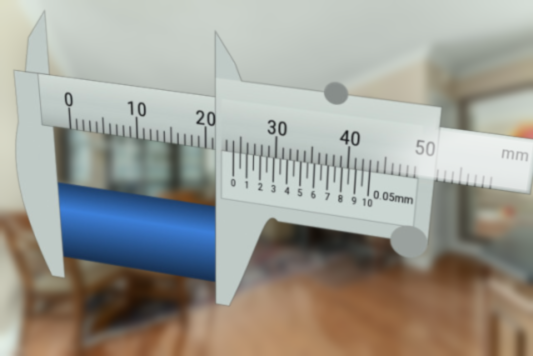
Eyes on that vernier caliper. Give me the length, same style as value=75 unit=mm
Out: value=24.0 unit=mm
